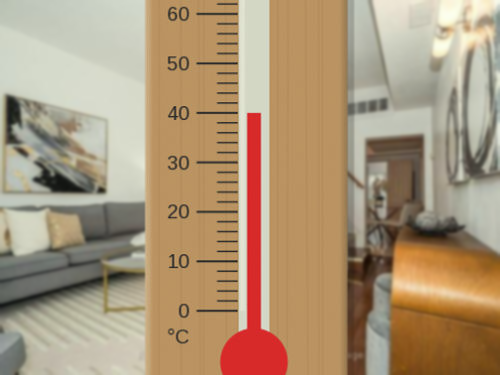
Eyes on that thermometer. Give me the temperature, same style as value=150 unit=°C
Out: value=40 unit=°C
